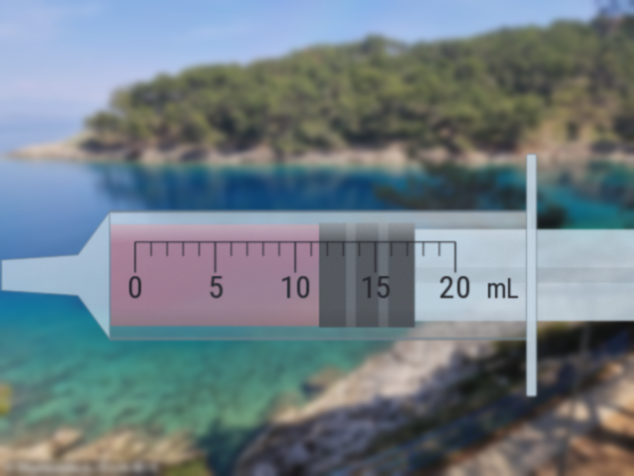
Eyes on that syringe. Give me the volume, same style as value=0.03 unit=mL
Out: value=11.5 unit=mL
